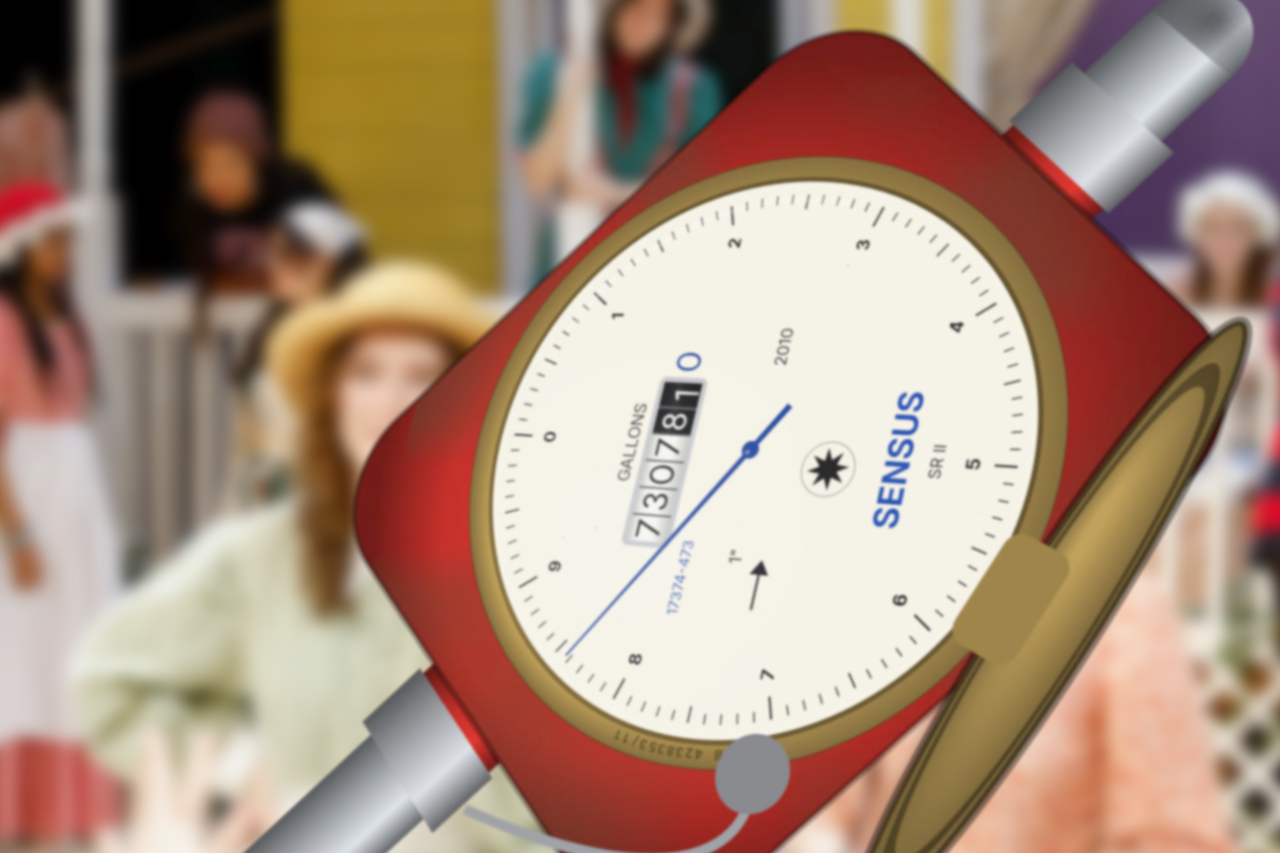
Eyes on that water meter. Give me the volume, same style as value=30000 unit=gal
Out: value=7307808.4 unit=gal
